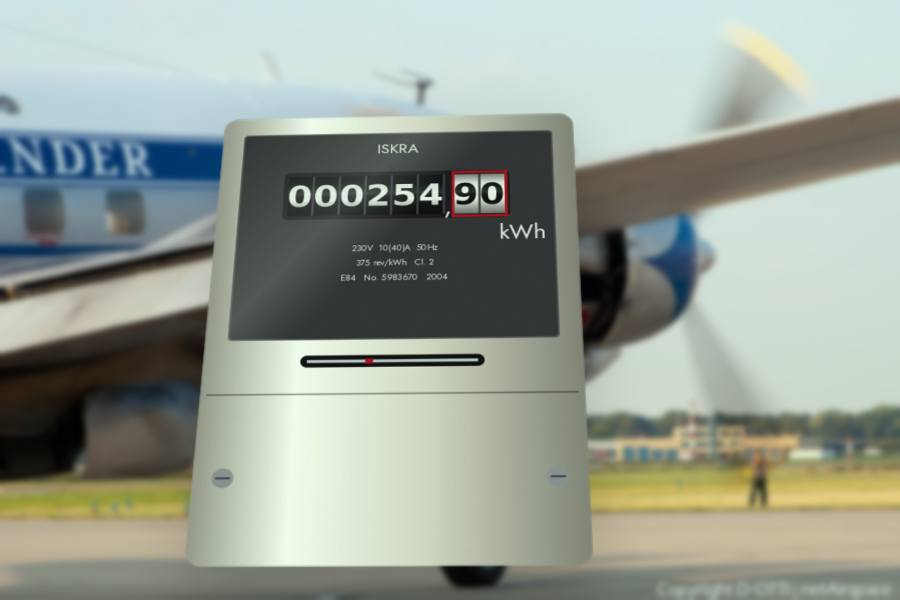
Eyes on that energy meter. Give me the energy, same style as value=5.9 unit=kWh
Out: value=254.90 unit=kWh
